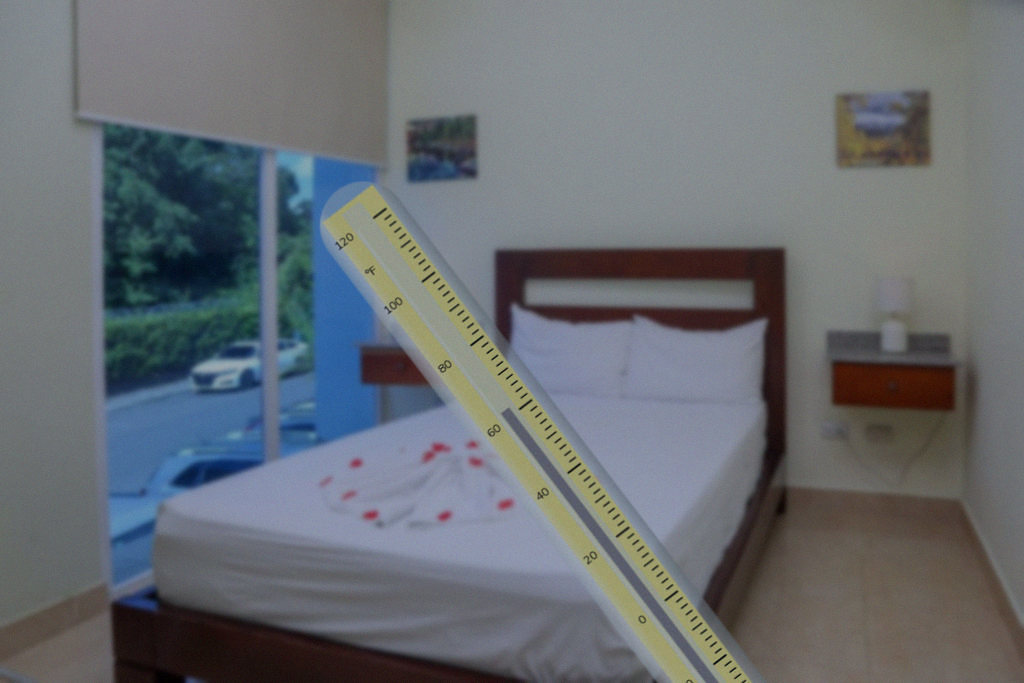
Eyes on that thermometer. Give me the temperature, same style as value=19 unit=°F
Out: value=62 unit=°F
